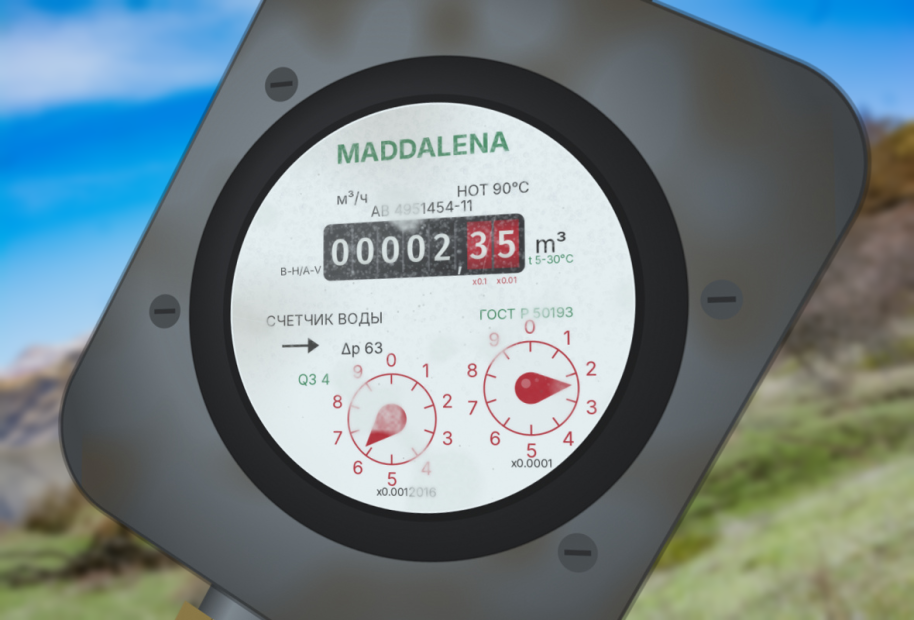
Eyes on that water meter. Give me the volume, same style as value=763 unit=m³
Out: value=2.3562 unit=m³
